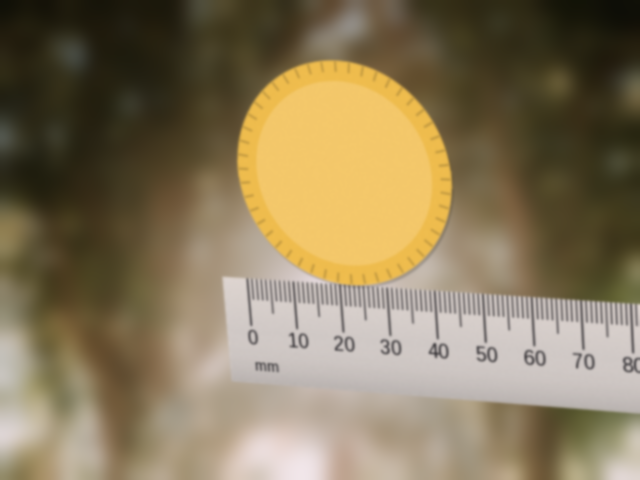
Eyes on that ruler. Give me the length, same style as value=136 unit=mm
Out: value=45 unit=mm
